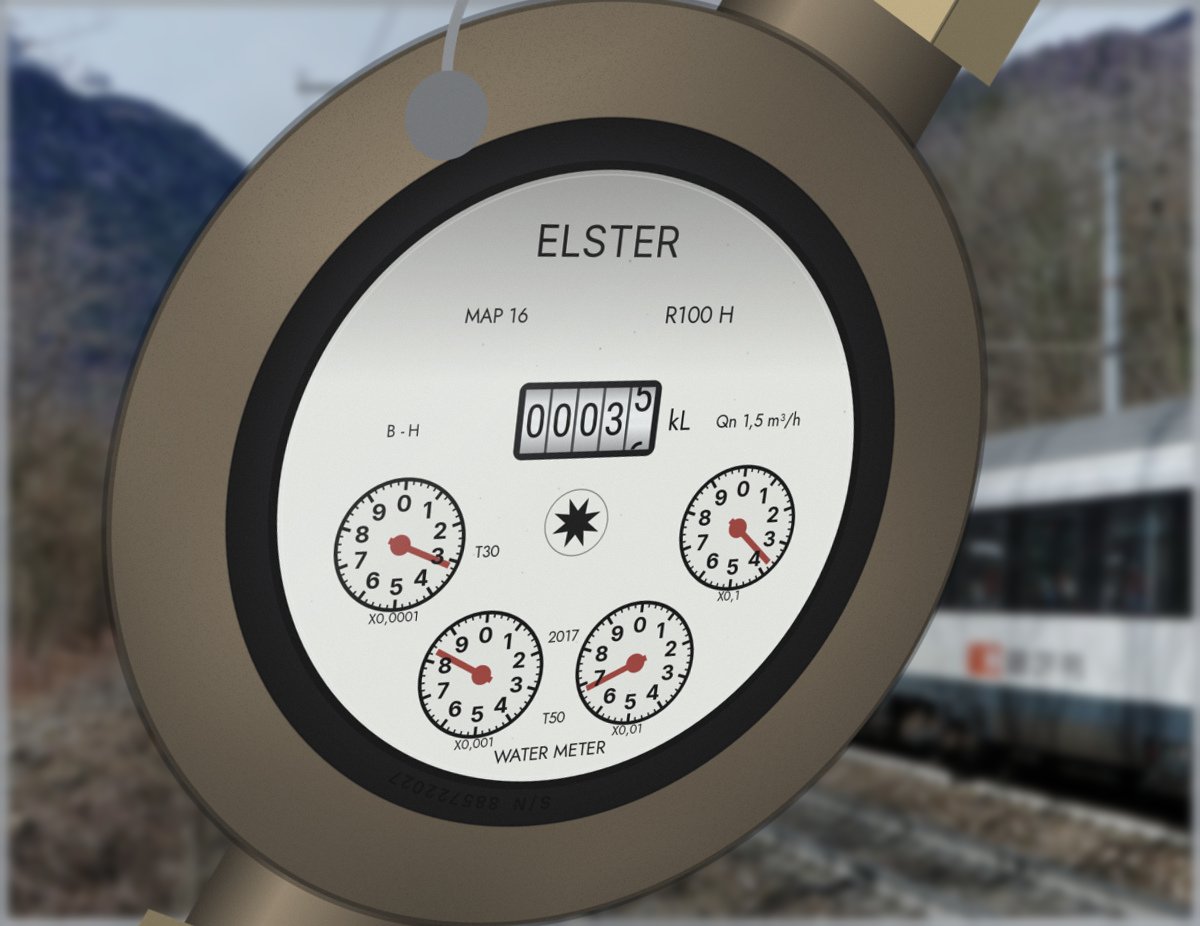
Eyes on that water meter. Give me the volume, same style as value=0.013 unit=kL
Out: value=35.3683 unit=kL
